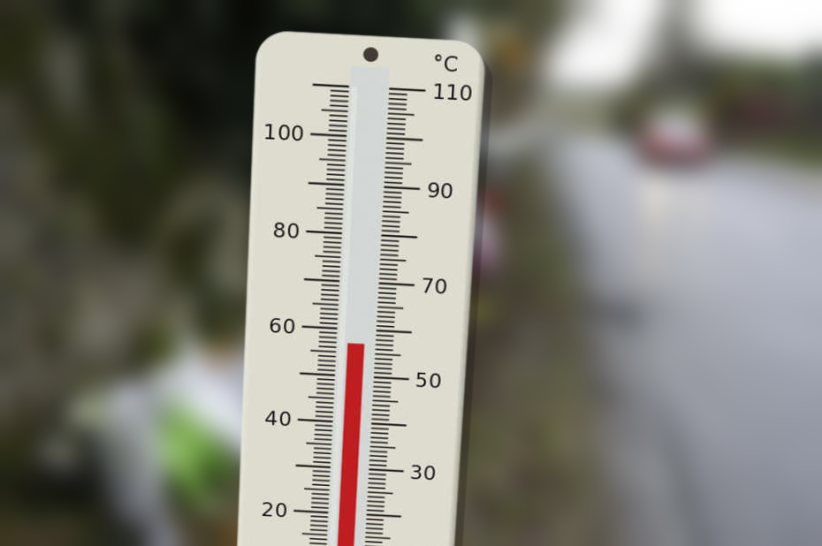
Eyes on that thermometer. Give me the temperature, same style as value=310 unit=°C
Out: value=57 unit=°C
